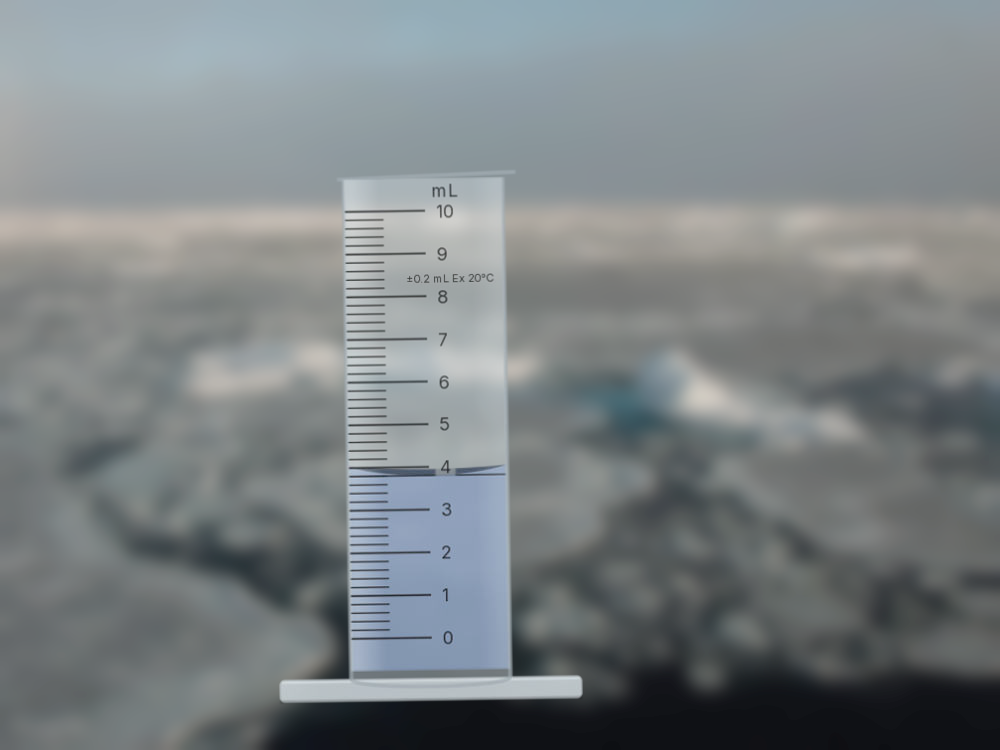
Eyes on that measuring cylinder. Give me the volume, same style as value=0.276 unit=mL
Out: value=3.8 unit=mL
